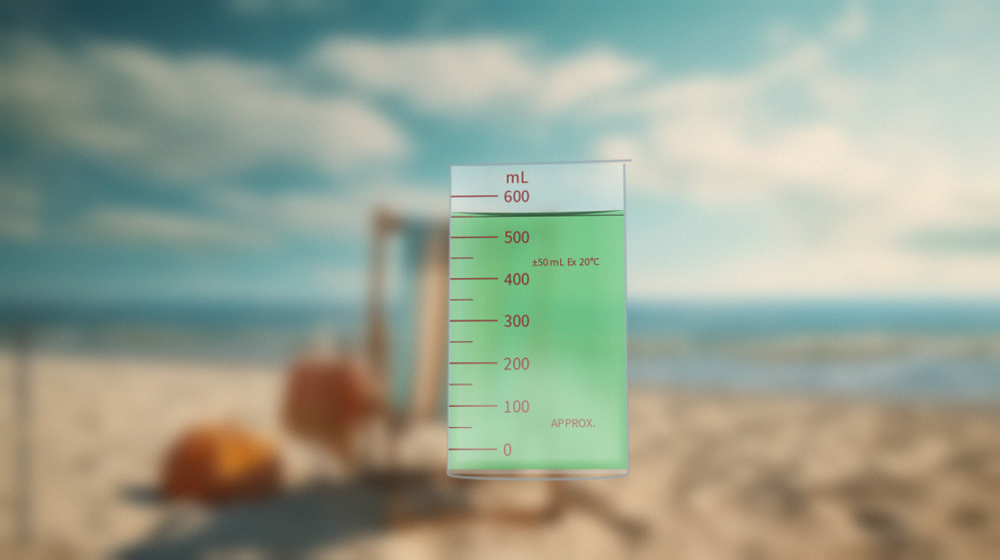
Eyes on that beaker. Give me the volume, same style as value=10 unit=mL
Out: value=550 unit=mL
